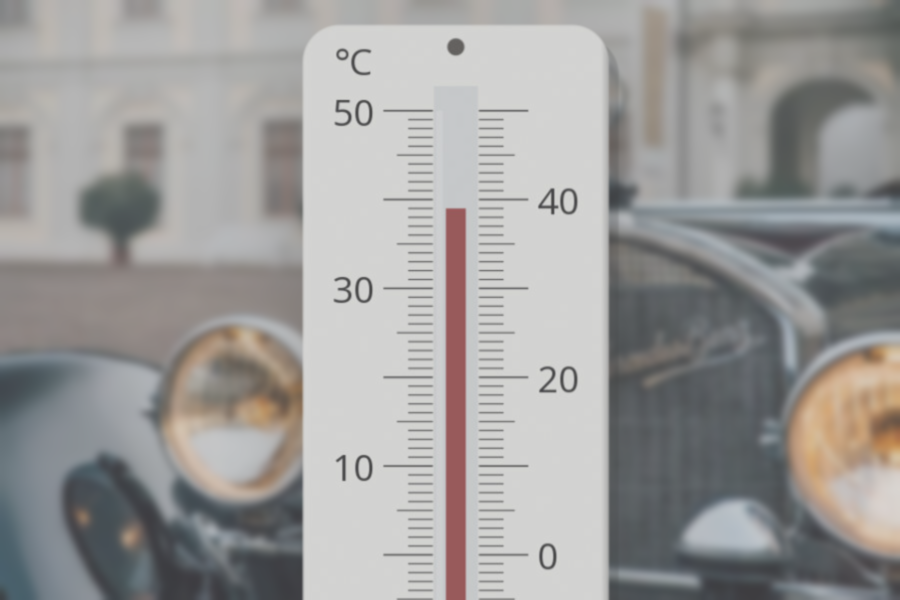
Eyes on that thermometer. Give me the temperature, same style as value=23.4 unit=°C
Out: value=39 unit=°C
